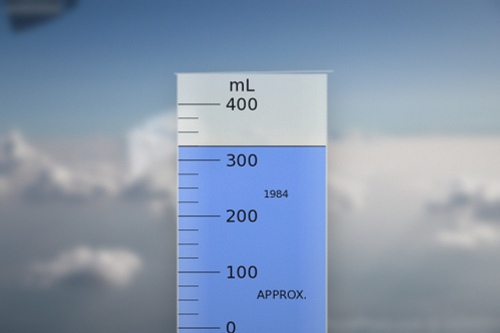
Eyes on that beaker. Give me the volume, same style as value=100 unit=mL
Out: value=325 unit=mL
